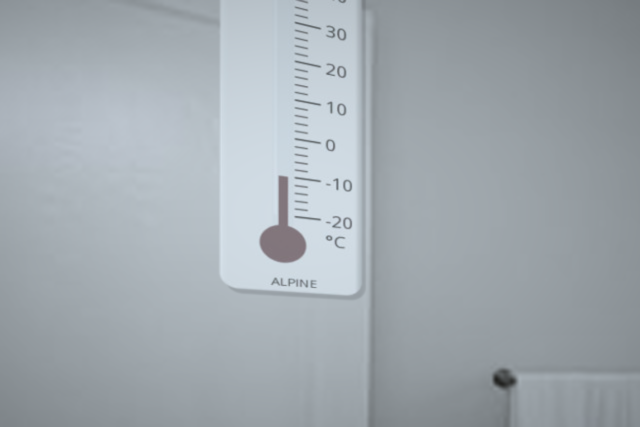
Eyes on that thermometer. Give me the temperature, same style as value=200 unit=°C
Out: value=-10 unit=°C
